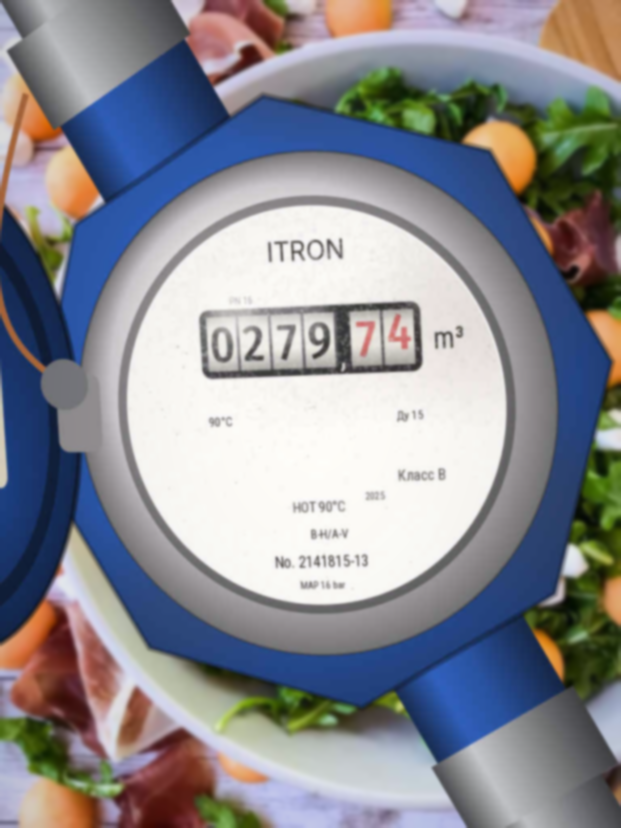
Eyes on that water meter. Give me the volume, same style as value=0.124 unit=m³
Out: value=279.74 unit=m³
